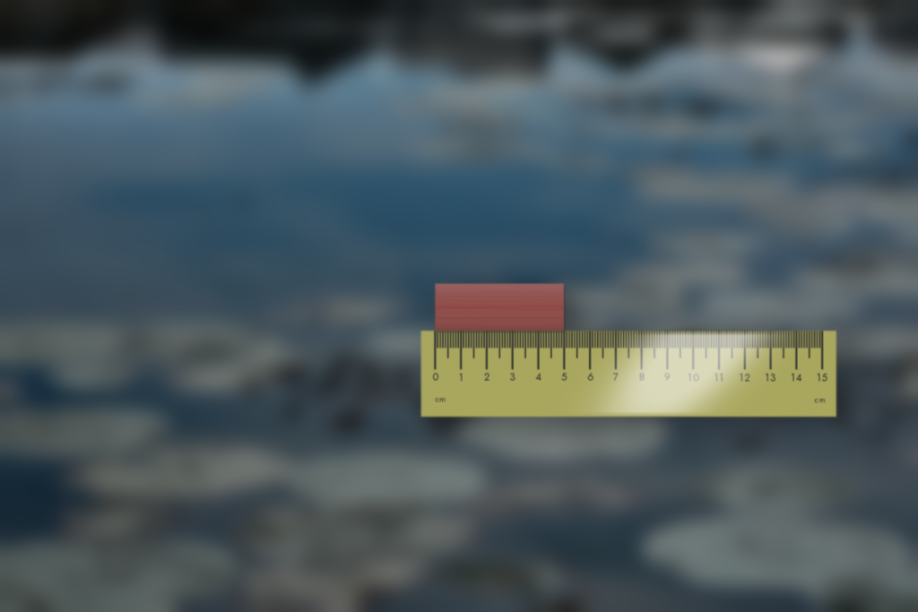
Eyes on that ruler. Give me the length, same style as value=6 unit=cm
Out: value=5 unit=cm
